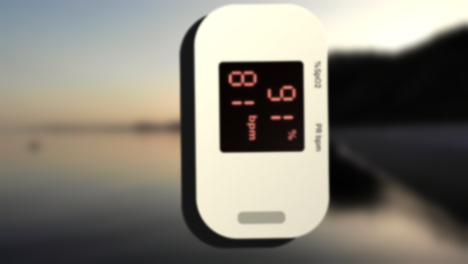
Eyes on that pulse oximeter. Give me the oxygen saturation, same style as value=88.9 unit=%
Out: value=91 unit=%
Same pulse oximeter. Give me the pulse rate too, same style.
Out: value=81 unit=bpm
